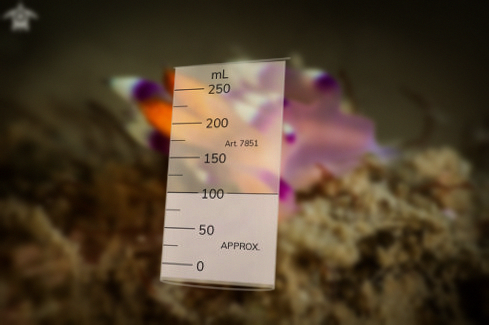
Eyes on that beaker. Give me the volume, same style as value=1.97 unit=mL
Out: value=100 unit=mL
